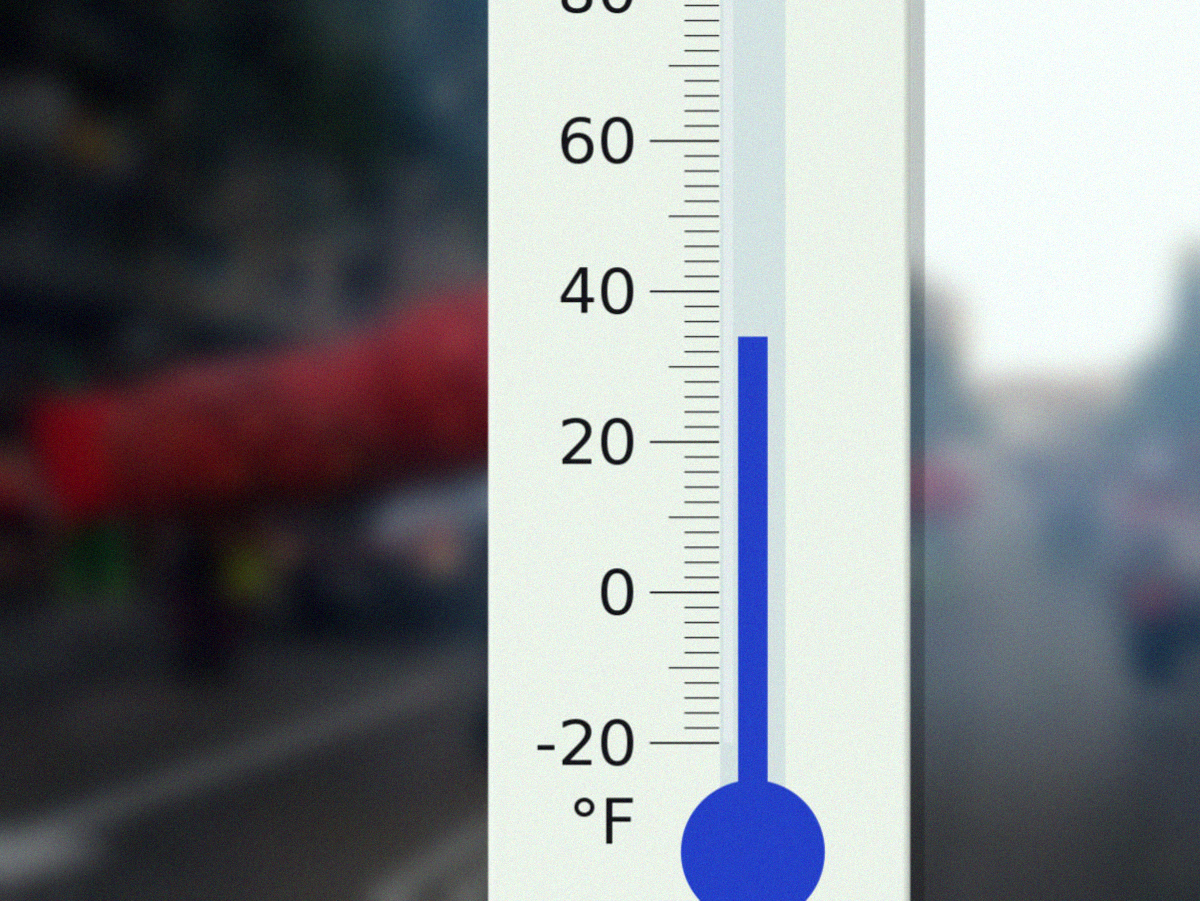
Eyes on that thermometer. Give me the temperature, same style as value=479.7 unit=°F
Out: value=34 unit=°F
